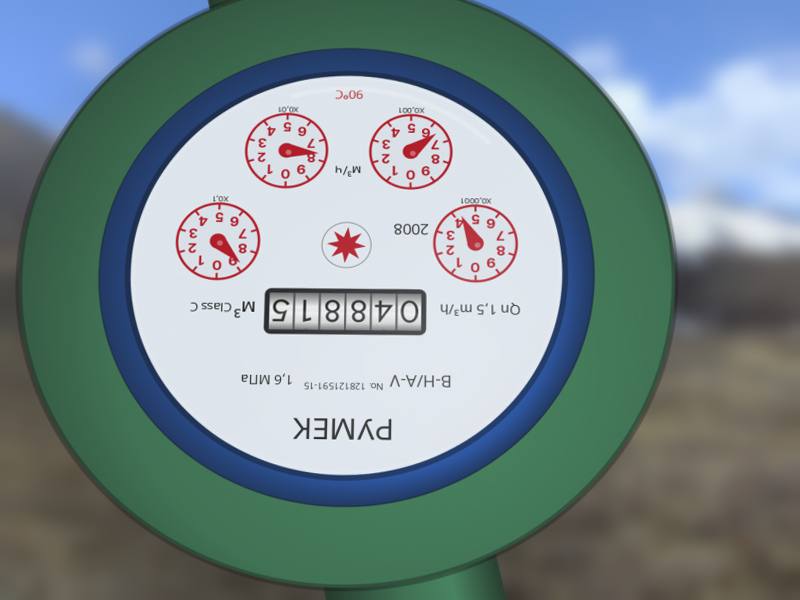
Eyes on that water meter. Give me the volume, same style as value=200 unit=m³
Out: value=48815.8764 unit=m³
